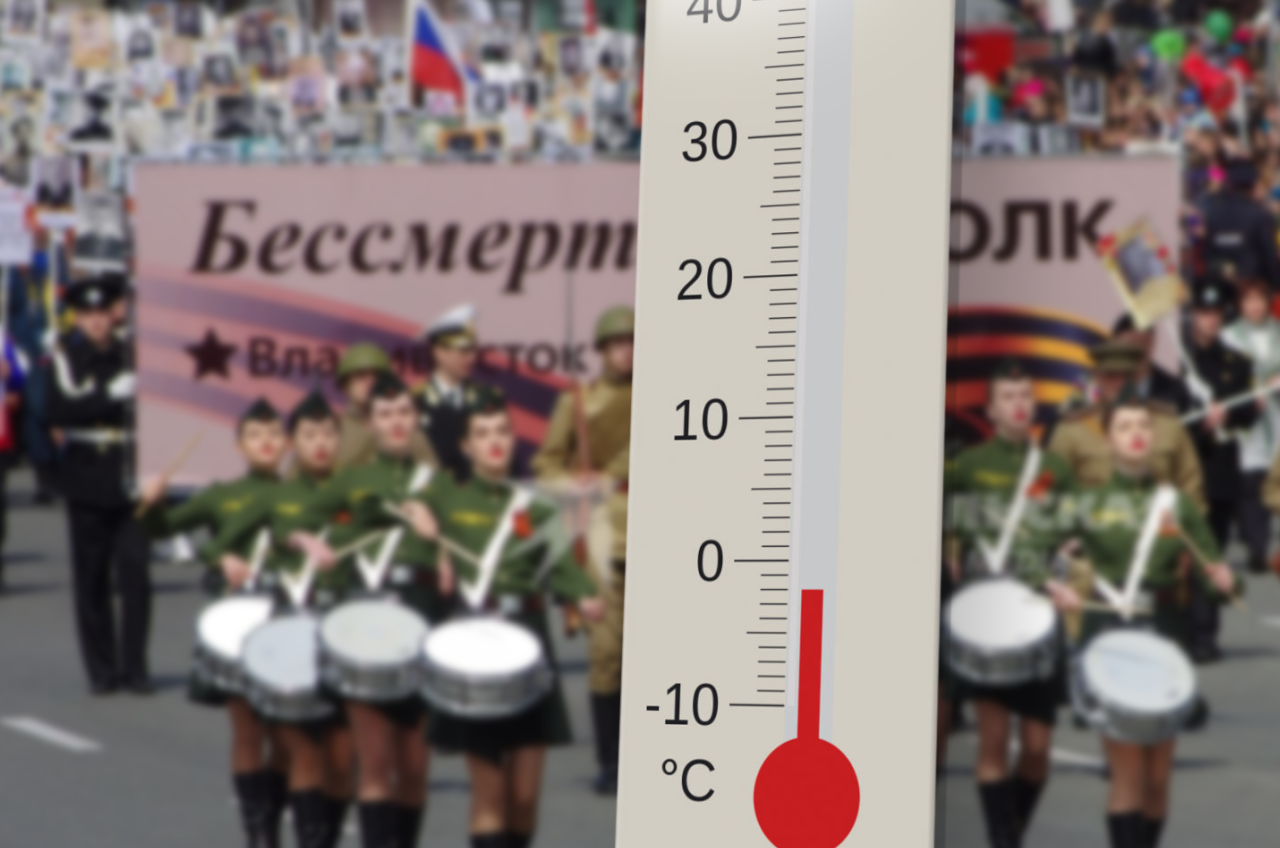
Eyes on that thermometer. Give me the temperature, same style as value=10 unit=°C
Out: value=-2 unit=°C
